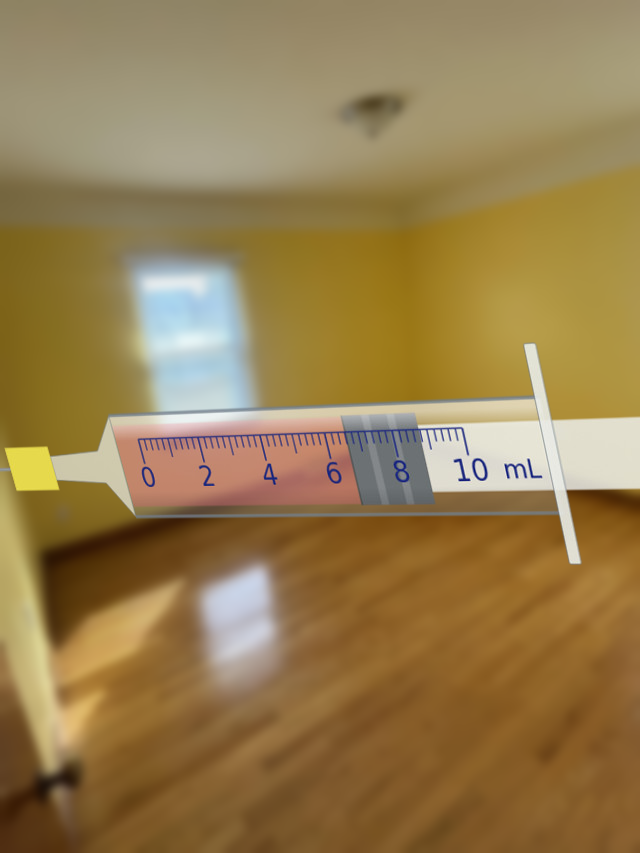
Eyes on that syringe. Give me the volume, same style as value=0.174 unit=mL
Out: value=6.6 unit=mL
